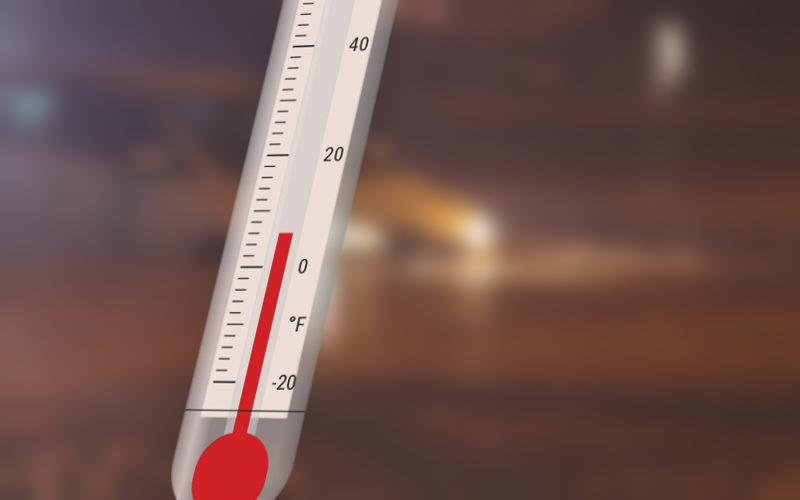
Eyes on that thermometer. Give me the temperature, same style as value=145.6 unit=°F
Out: value=6 unit=°F
